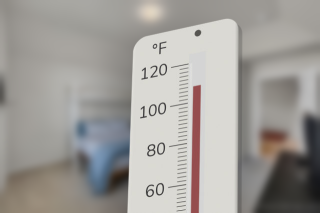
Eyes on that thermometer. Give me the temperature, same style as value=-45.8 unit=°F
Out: value=108 unit=°F
